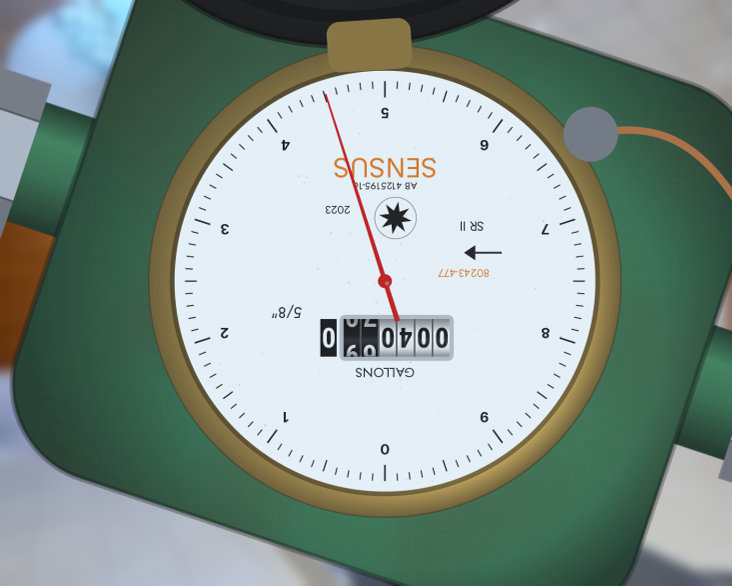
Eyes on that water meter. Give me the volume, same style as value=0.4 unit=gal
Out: value=40694.5 unit=gal
